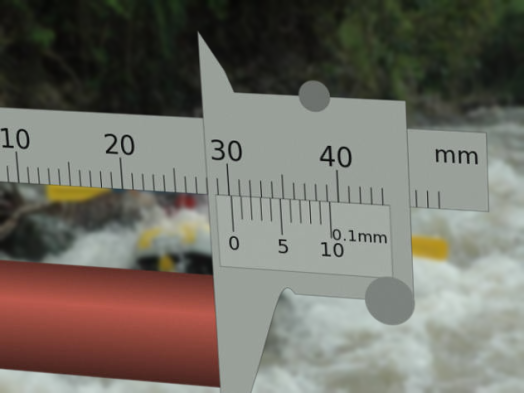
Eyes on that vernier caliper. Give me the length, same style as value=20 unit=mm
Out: value=30.2 unit=mm
